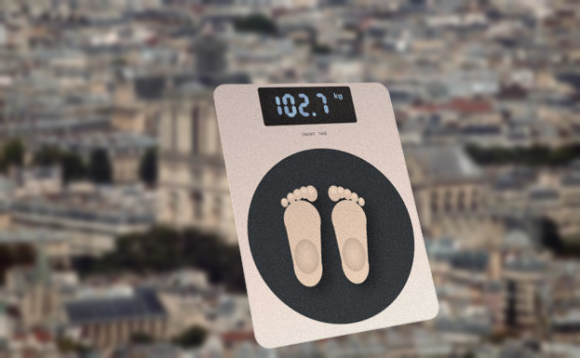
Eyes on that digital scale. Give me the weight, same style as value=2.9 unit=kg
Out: value=102.7 unit=kg
